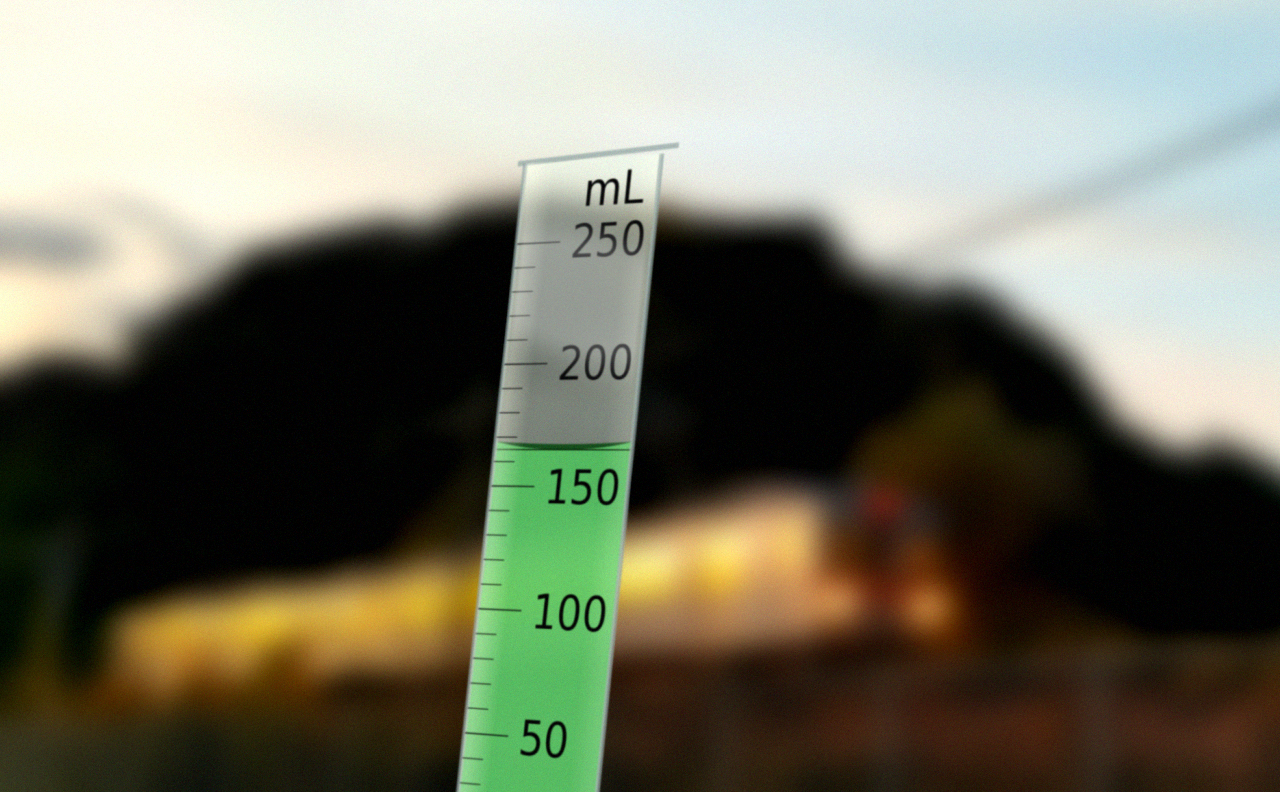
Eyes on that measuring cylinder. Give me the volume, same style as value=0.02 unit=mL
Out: value=165 unit=mL
